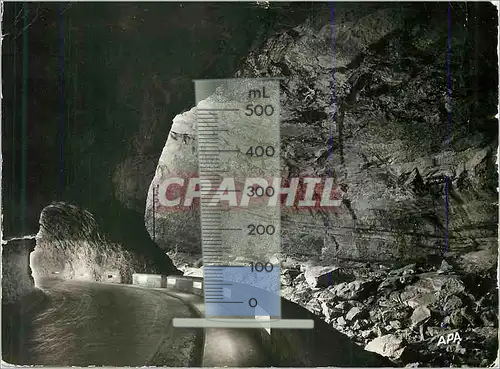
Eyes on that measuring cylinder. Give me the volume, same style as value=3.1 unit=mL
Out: value=100 unit=mL
